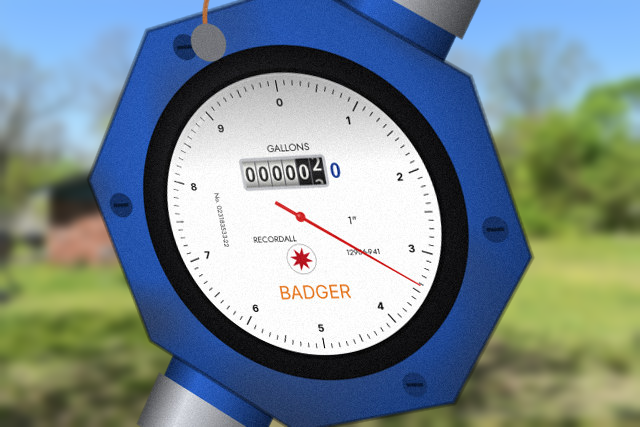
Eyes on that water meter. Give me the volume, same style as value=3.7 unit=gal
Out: value=23.4 unit=gal
